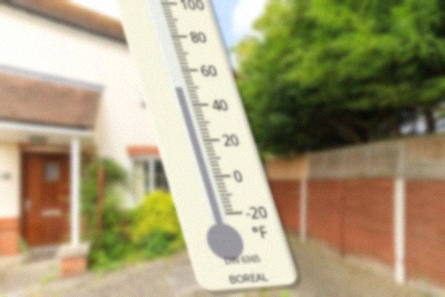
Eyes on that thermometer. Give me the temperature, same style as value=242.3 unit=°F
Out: value=50 unit=°F
